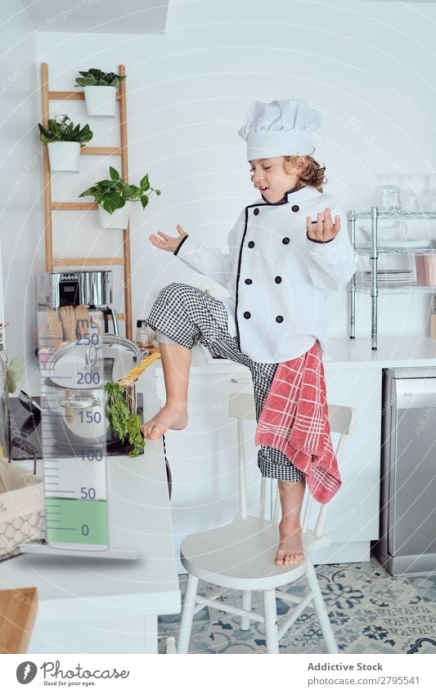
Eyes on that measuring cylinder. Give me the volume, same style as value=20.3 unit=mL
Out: value=40 unit=mL
